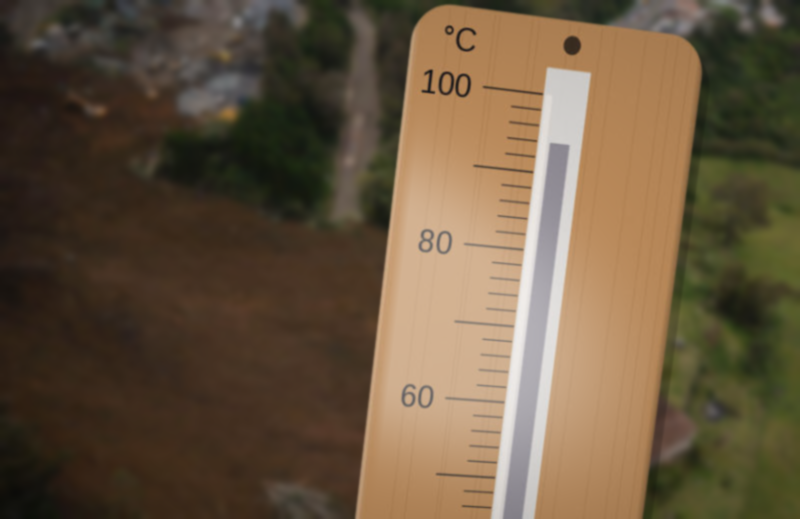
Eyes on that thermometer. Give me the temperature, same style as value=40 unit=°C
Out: value=94 unit=°C
